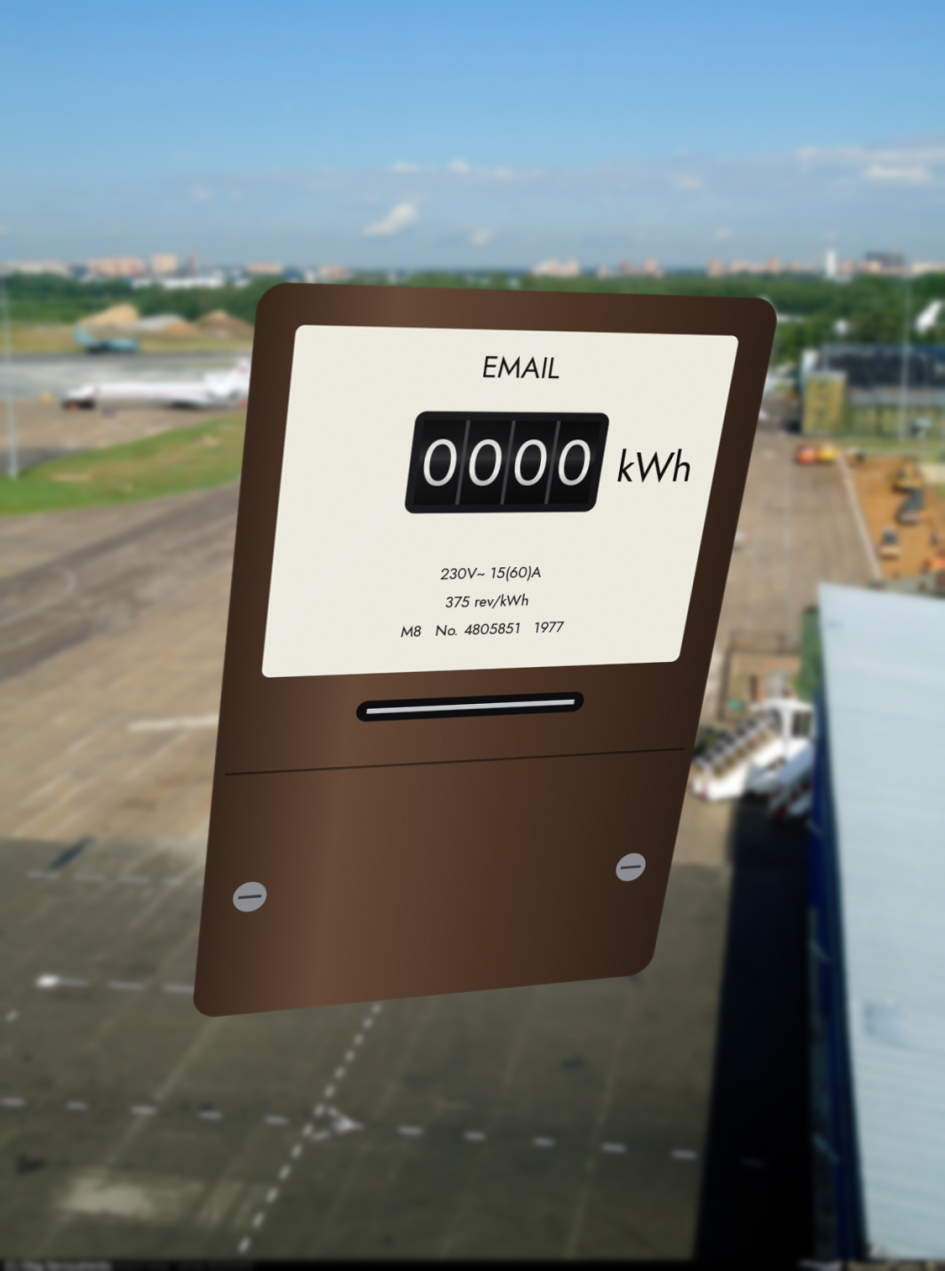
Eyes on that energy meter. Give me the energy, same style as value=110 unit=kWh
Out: value=0 unit=kWh
